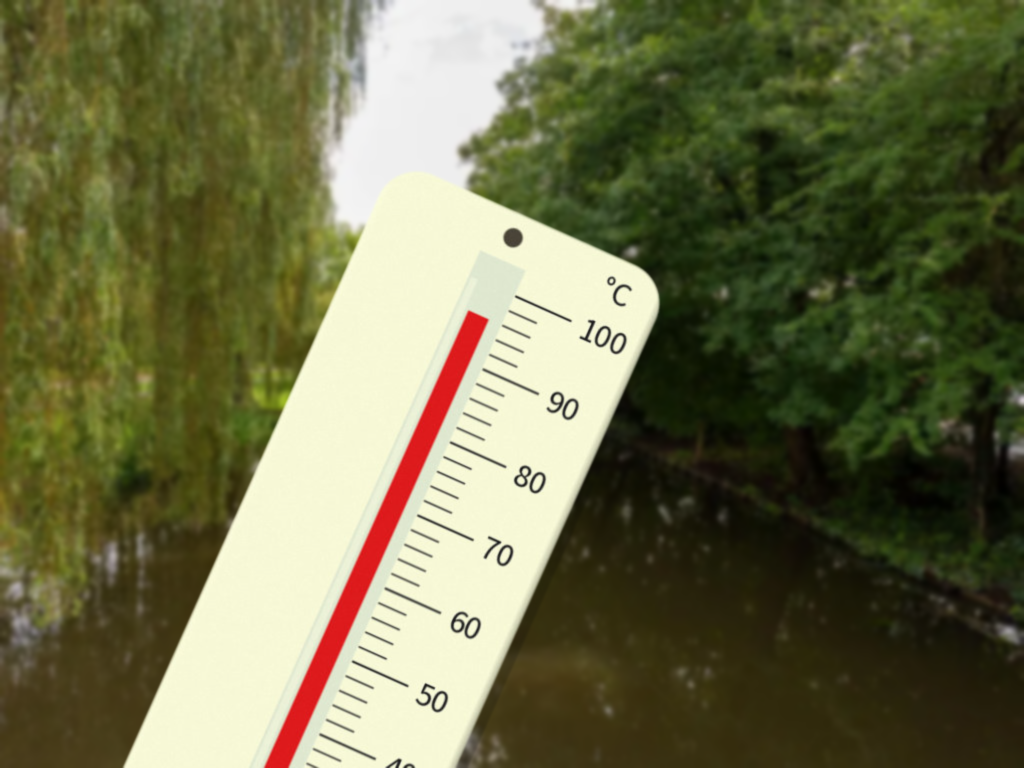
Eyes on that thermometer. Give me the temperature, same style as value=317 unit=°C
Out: value=96 unit=°C
